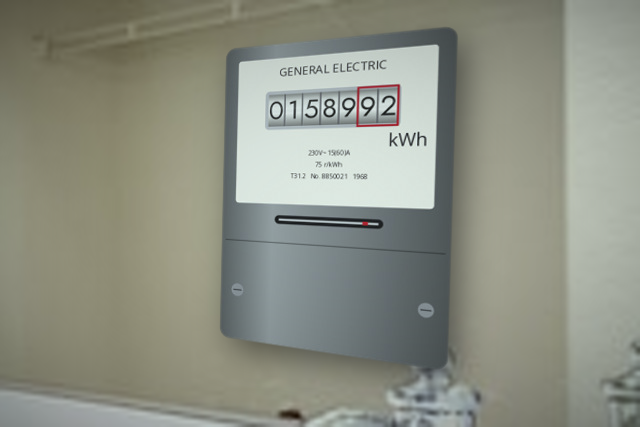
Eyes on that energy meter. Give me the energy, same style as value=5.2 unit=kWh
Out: value=1589.92 unit=kWh
